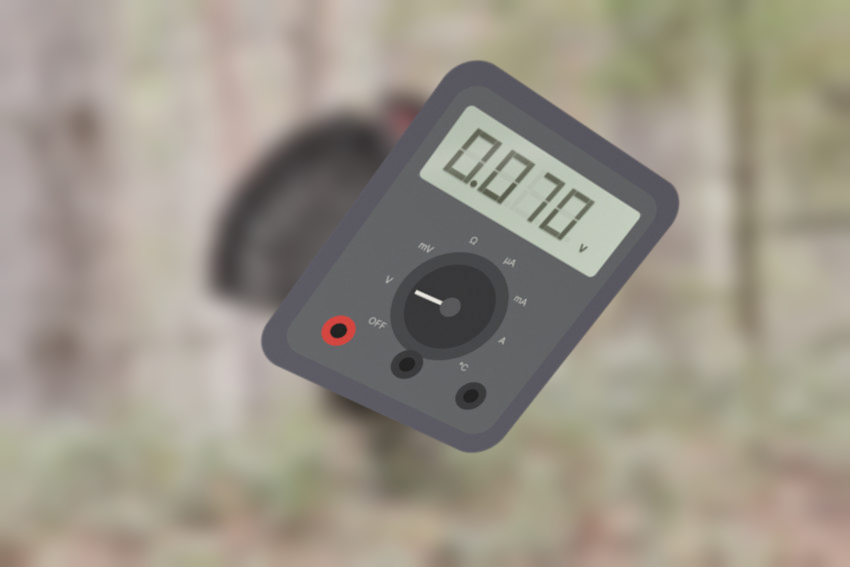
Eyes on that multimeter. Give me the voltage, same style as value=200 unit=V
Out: value=0.070 unit=V
